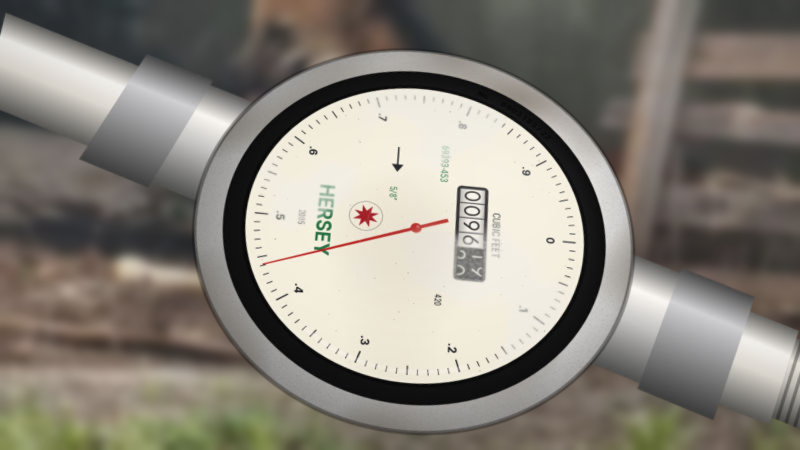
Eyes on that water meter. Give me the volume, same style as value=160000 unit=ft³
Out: value=9619.44 unit=ft³
